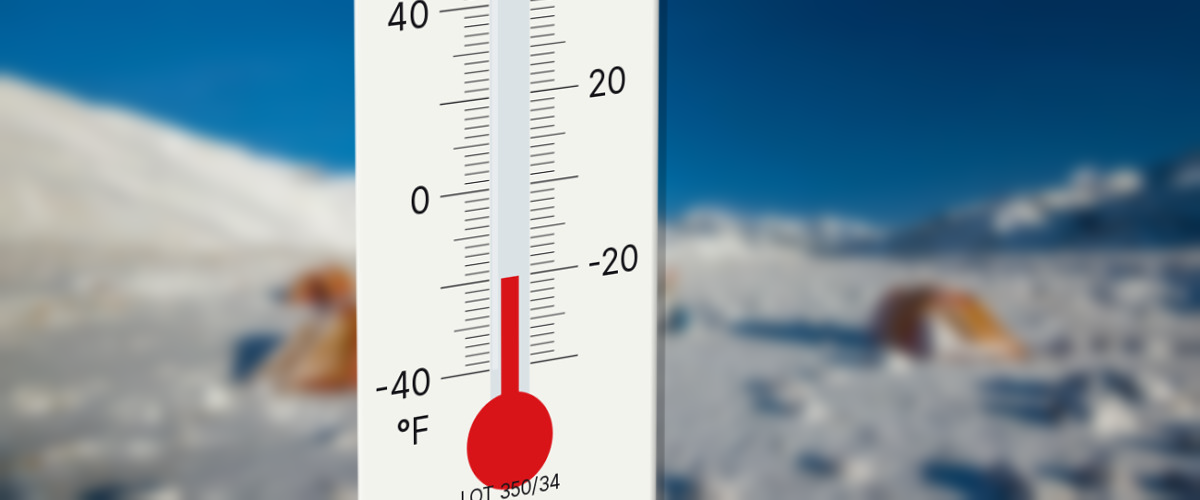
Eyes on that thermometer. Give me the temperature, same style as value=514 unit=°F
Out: value=-20 unit=°F
